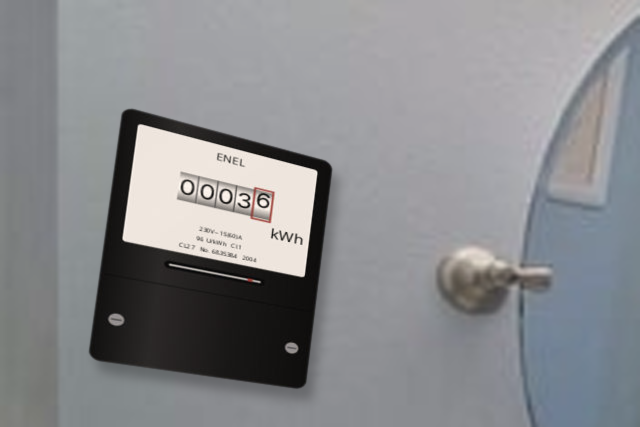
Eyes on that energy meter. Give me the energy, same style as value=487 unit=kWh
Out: value=3.6 unit=kWh
